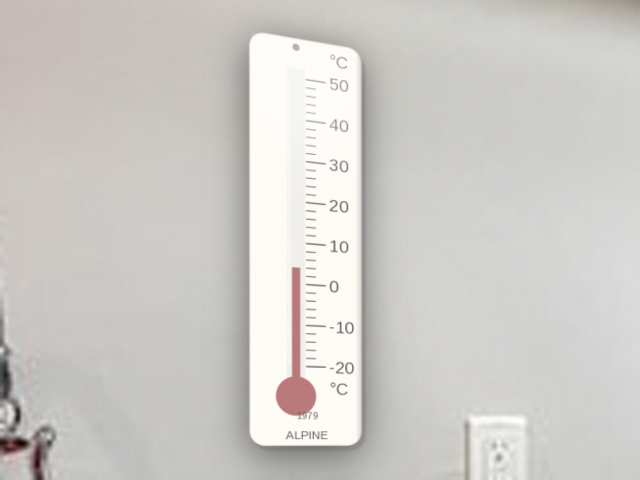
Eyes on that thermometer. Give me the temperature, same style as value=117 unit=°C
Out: value=4 unit=°C
